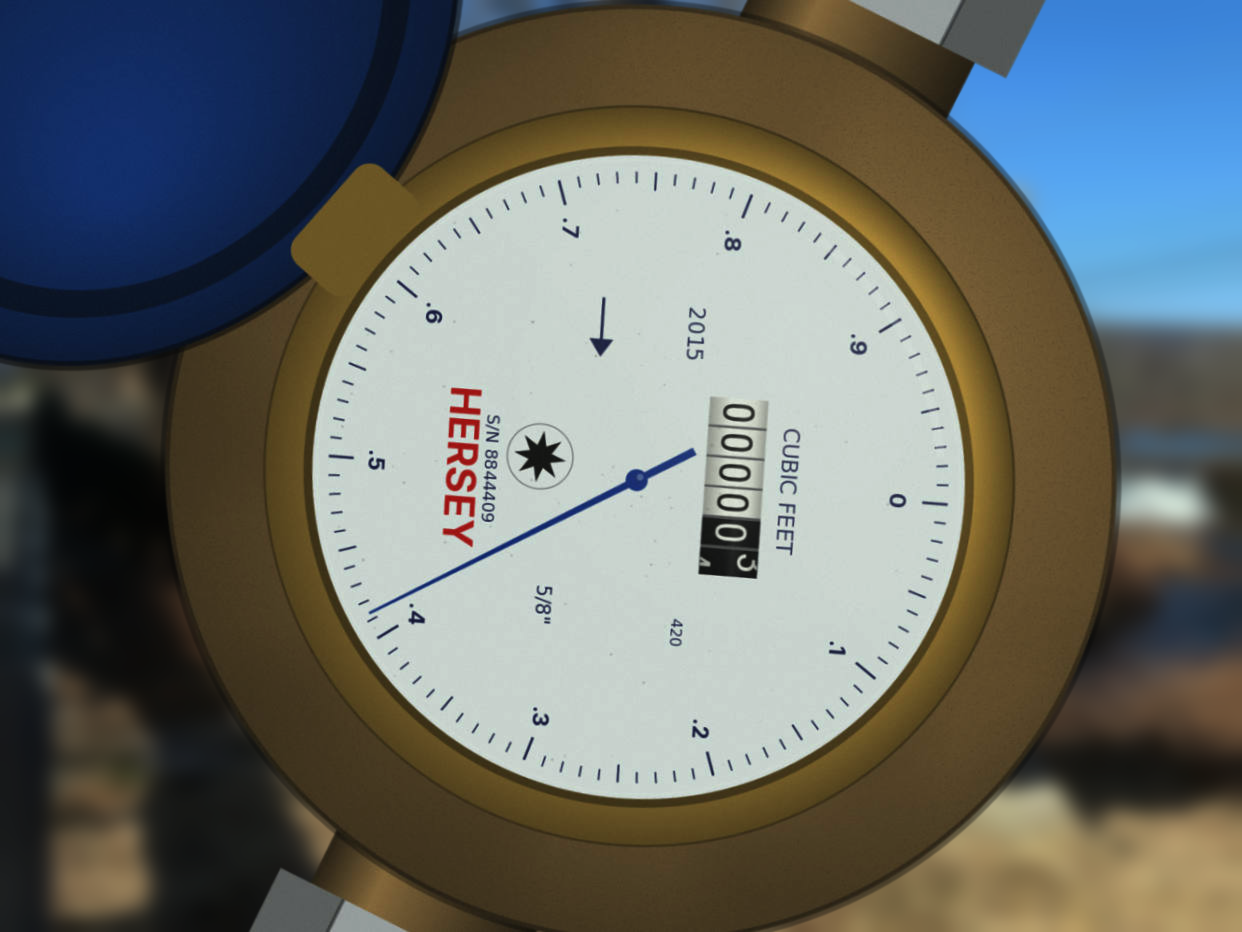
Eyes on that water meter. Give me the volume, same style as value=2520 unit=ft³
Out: value=3.41 unit=ft³
